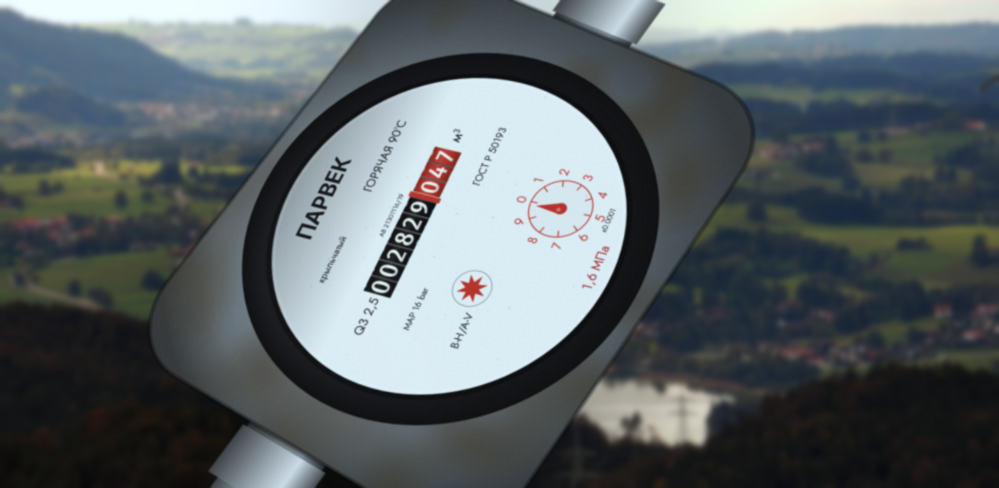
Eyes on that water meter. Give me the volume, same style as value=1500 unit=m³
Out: value=2829.0469 unit=m³
